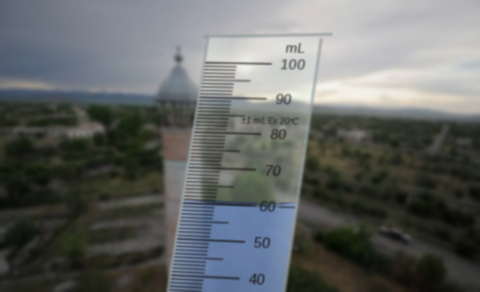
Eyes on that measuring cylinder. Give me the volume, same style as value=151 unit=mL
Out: value=60 unit=mL
